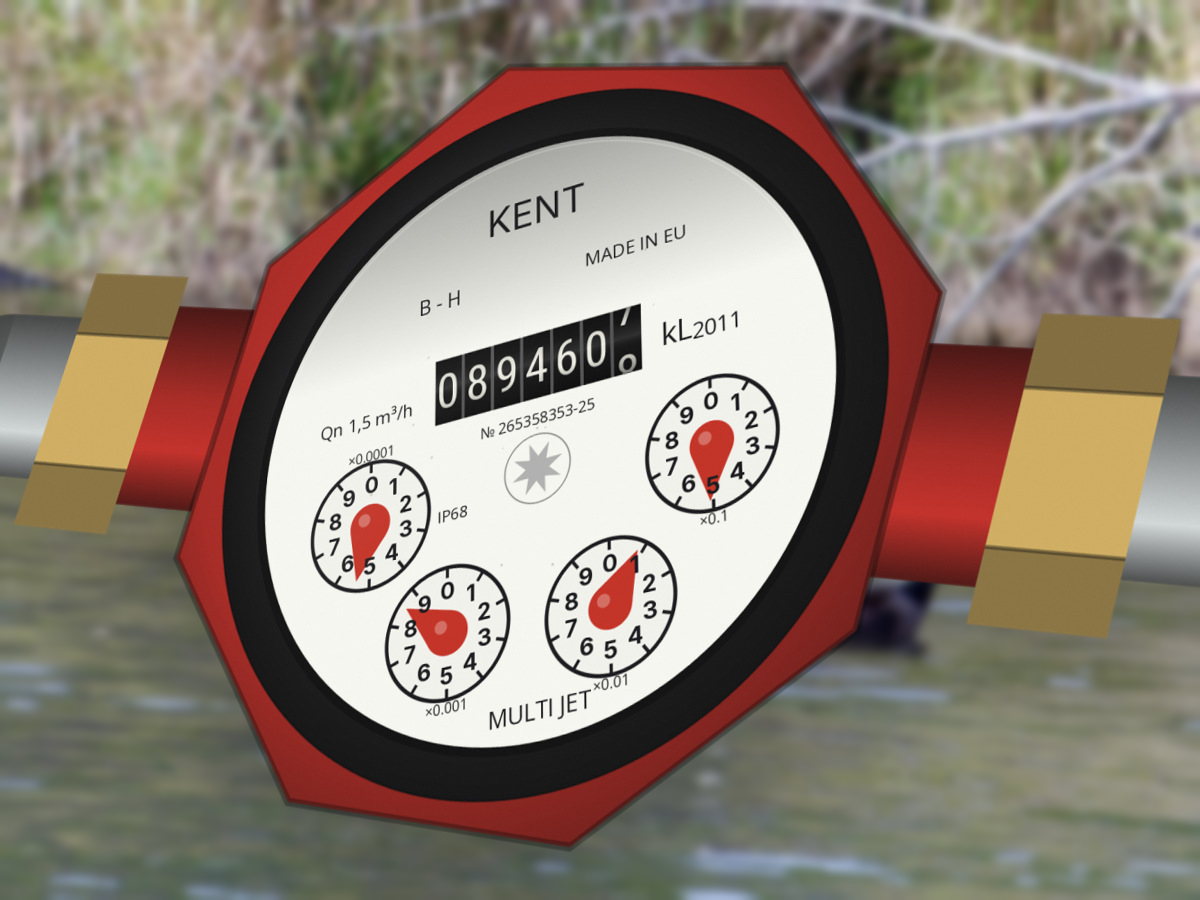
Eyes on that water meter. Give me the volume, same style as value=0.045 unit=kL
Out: value=894607.5085 unit=kL
